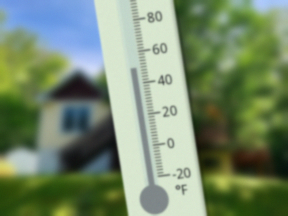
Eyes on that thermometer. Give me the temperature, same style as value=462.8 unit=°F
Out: value=50 unit=°F
